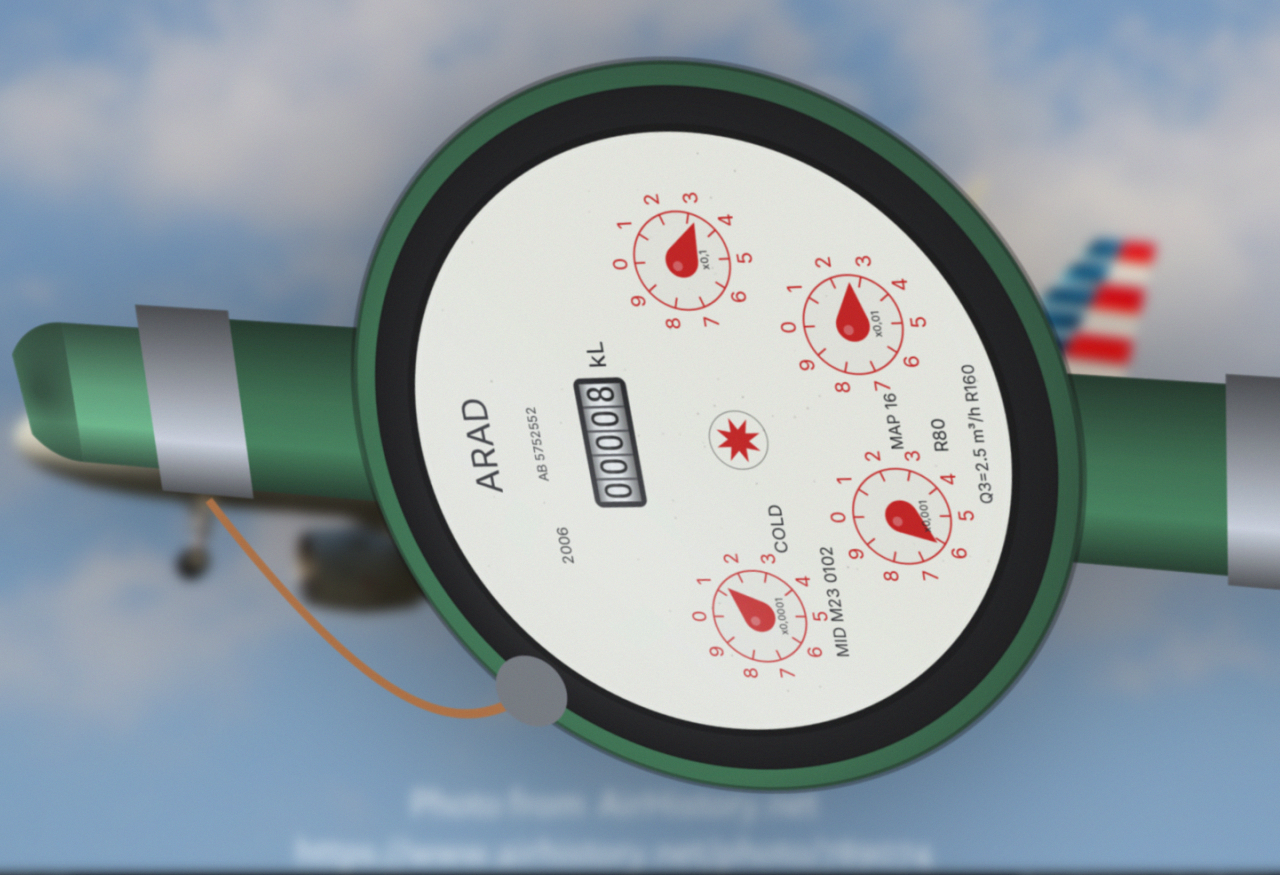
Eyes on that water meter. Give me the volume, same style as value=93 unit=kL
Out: value=8.3261 unit=kL
